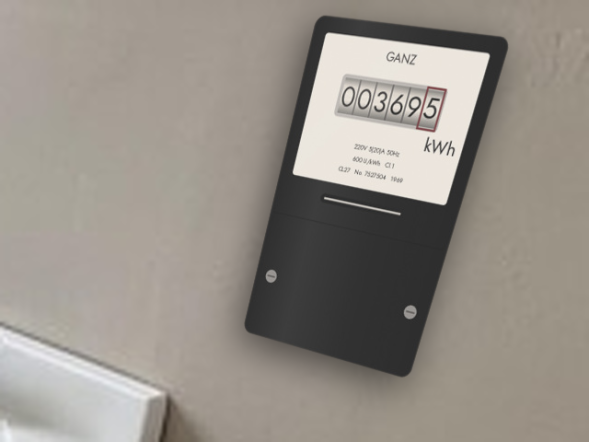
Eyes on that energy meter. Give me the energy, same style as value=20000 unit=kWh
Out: value=369.5 unit=kWh
